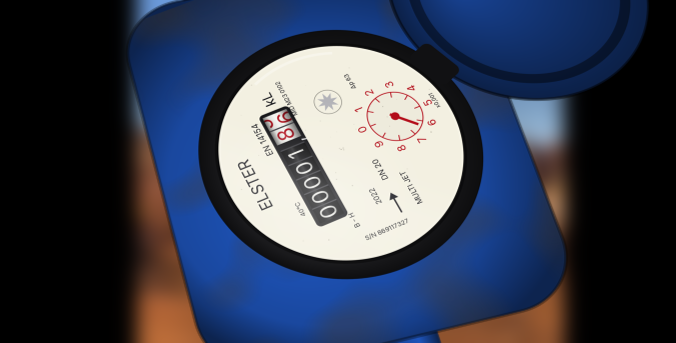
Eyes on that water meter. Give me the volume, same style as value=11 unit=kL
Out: value=1.856 unit=kL
